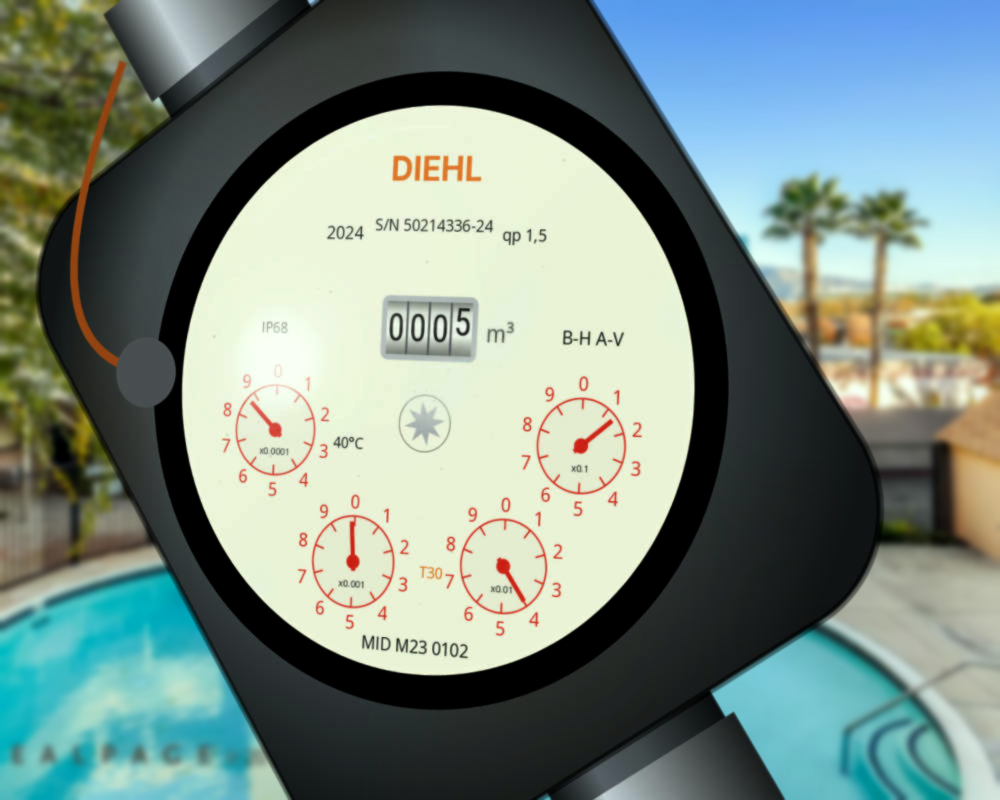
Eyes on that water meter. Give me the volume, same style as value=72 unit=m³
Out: value=5.1398 unit=m³
